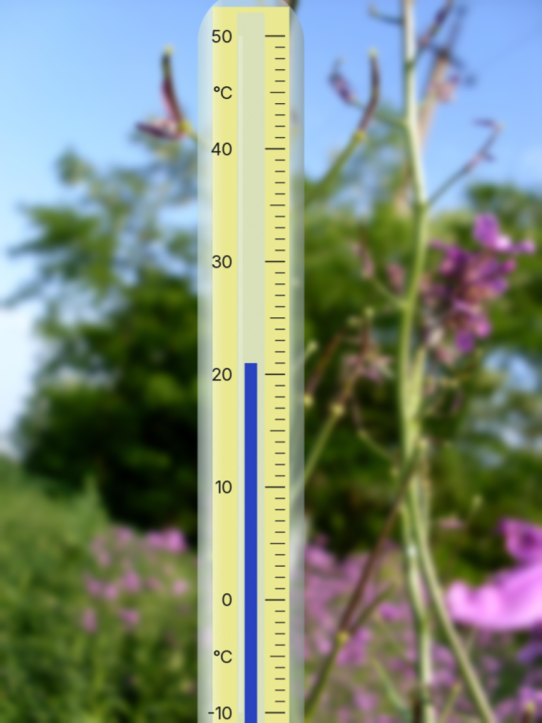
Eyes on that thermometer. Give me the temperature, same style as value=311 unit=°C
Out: value=21 unit=°C
